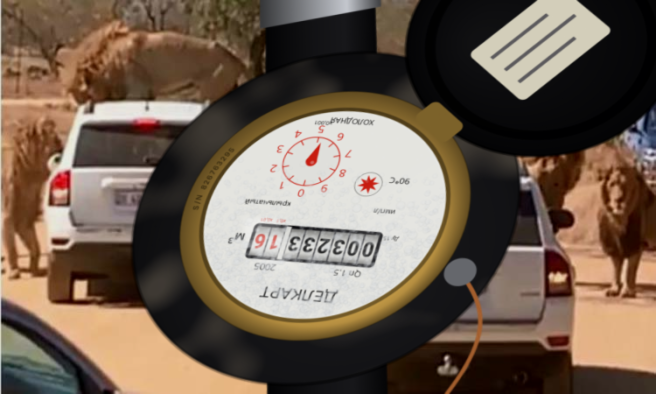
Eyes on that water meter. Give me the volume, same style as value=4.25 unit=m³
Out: value=3233.165 unit=m³
